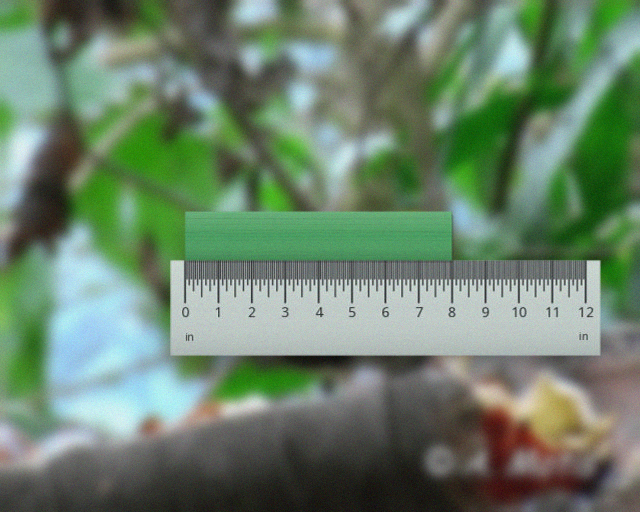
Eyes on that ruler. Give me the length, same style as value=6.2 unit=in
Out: value=8 unit=in
